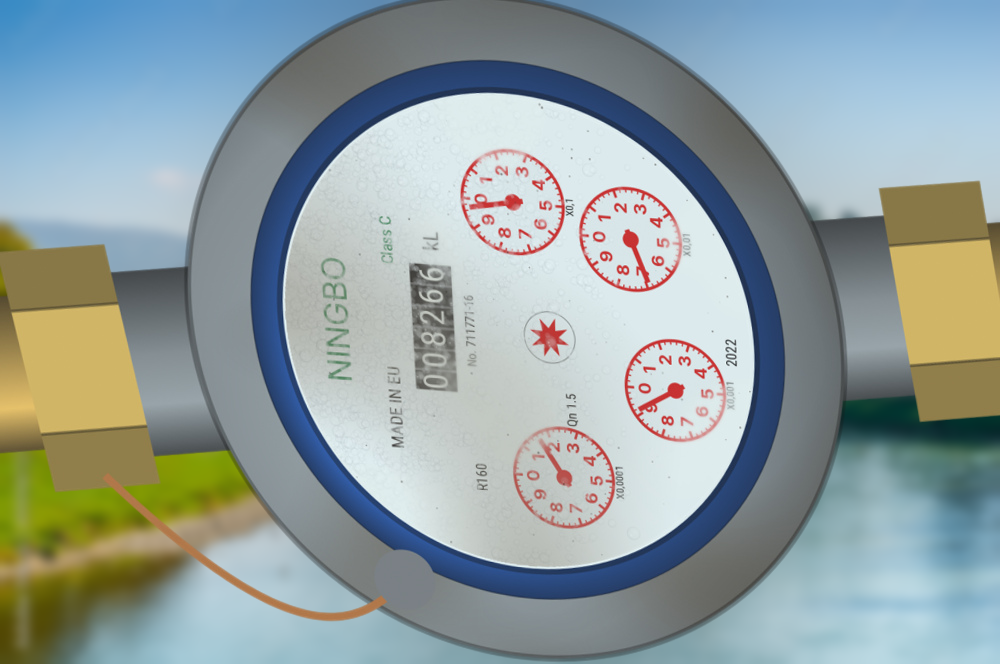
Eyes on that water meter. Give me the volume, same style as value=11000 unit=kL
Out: value=8265.9691 unit=kL
